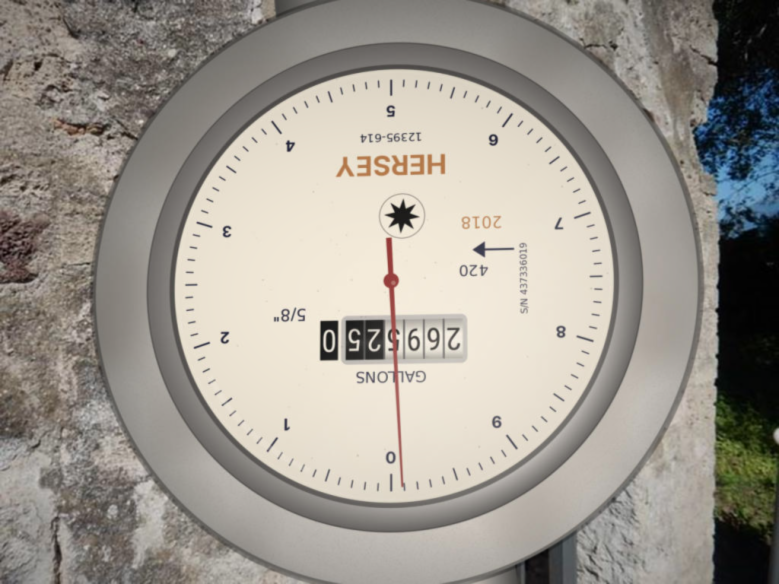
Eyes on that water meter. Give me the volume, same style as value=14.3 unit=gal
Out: value=2695249.9 unit=gal
